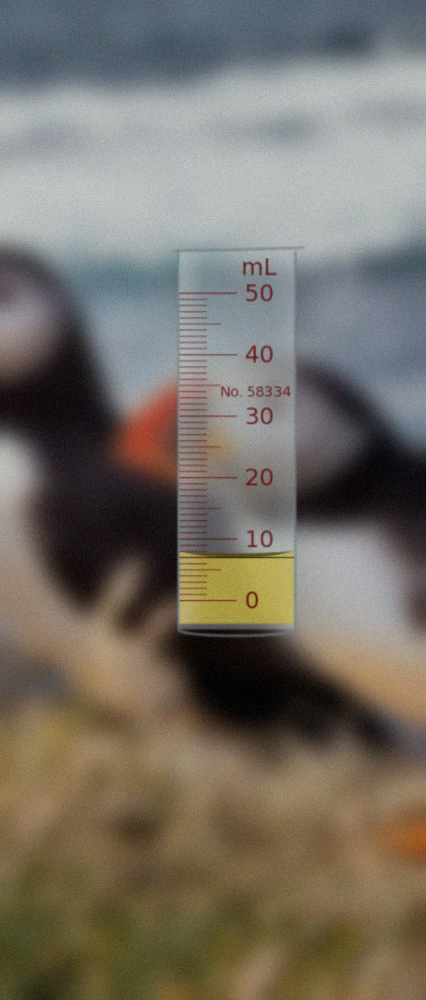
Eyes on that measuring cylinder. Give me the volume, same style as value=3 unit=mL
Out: value=7 unit=mL
